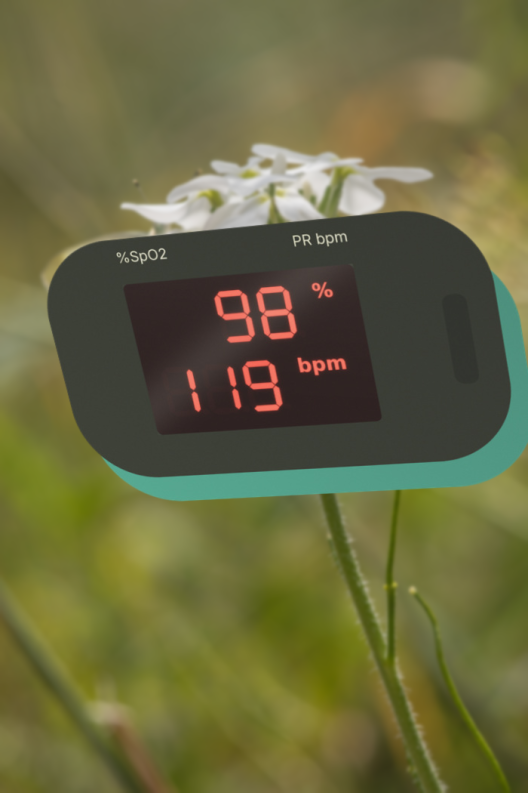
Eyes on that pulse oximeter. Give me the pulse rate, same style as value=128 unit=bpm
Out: value=119 unit=bpm
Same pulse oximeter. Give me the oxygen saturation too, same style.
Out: value=98 unit=%
